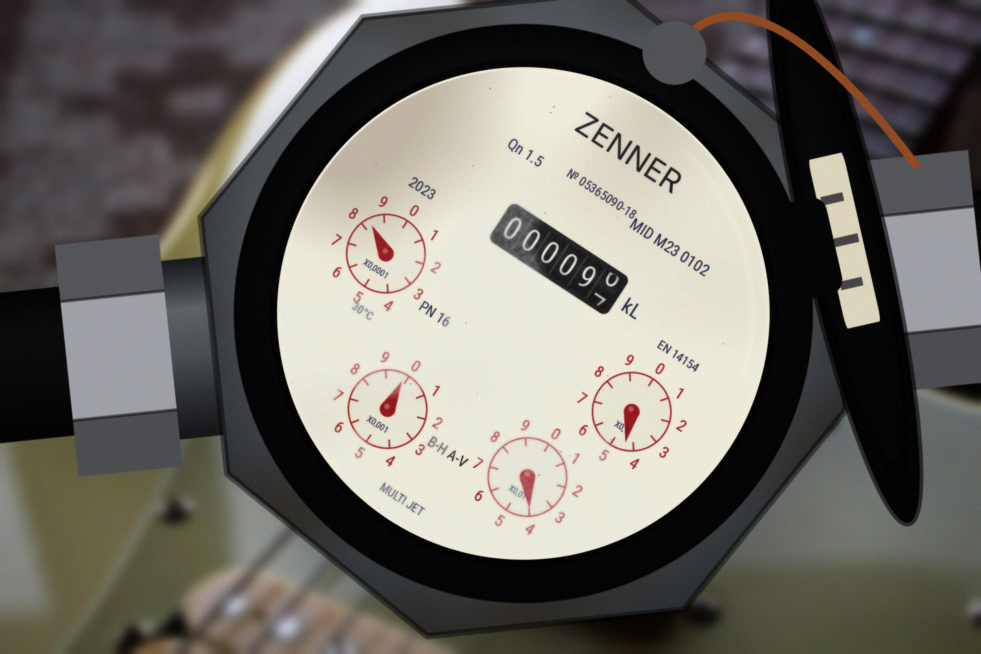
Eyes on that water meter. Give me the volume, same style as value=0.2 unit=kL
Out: value=96.4398 unit=kL
